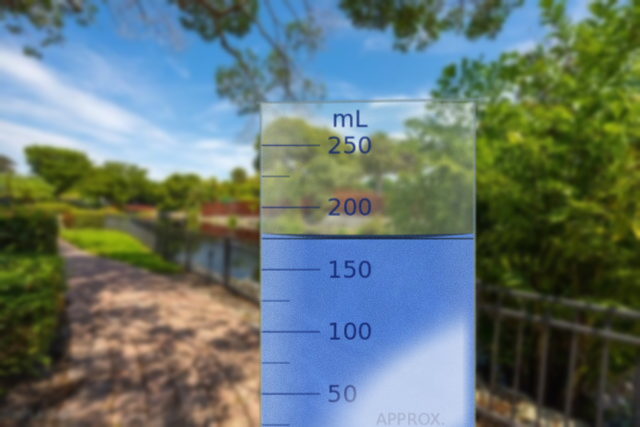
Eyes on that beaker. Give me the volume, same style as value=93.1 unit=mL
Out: value=175 unit=mL
